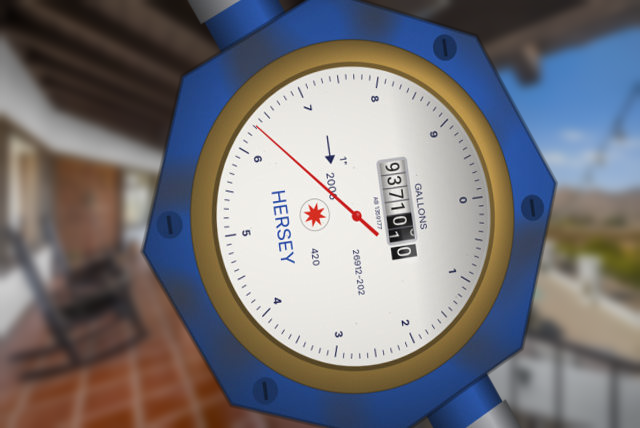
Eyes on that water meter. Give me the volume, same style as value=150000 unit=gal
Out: value=9371006.3 unit=gal
